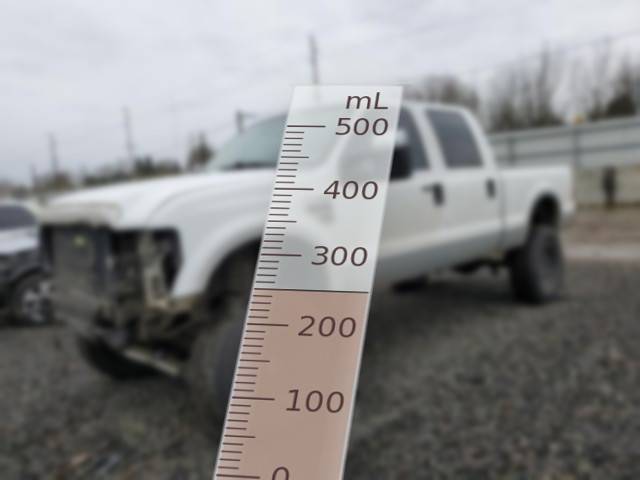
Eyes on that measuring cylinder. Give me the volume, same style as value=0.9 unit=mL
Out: value=250 unit=mL
